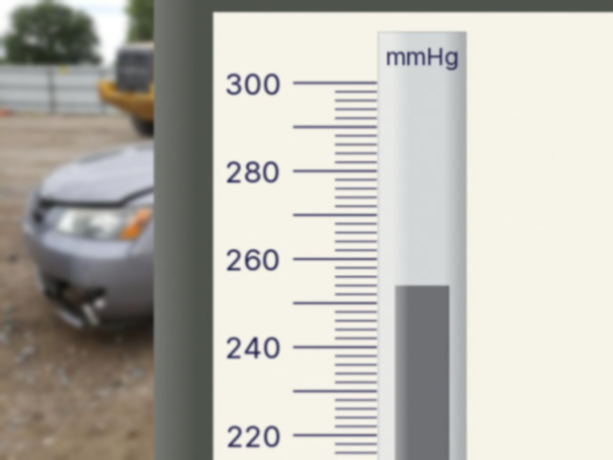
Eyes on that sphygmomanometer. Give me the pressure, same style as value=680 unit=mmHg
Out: value=254 unit=mmHg
